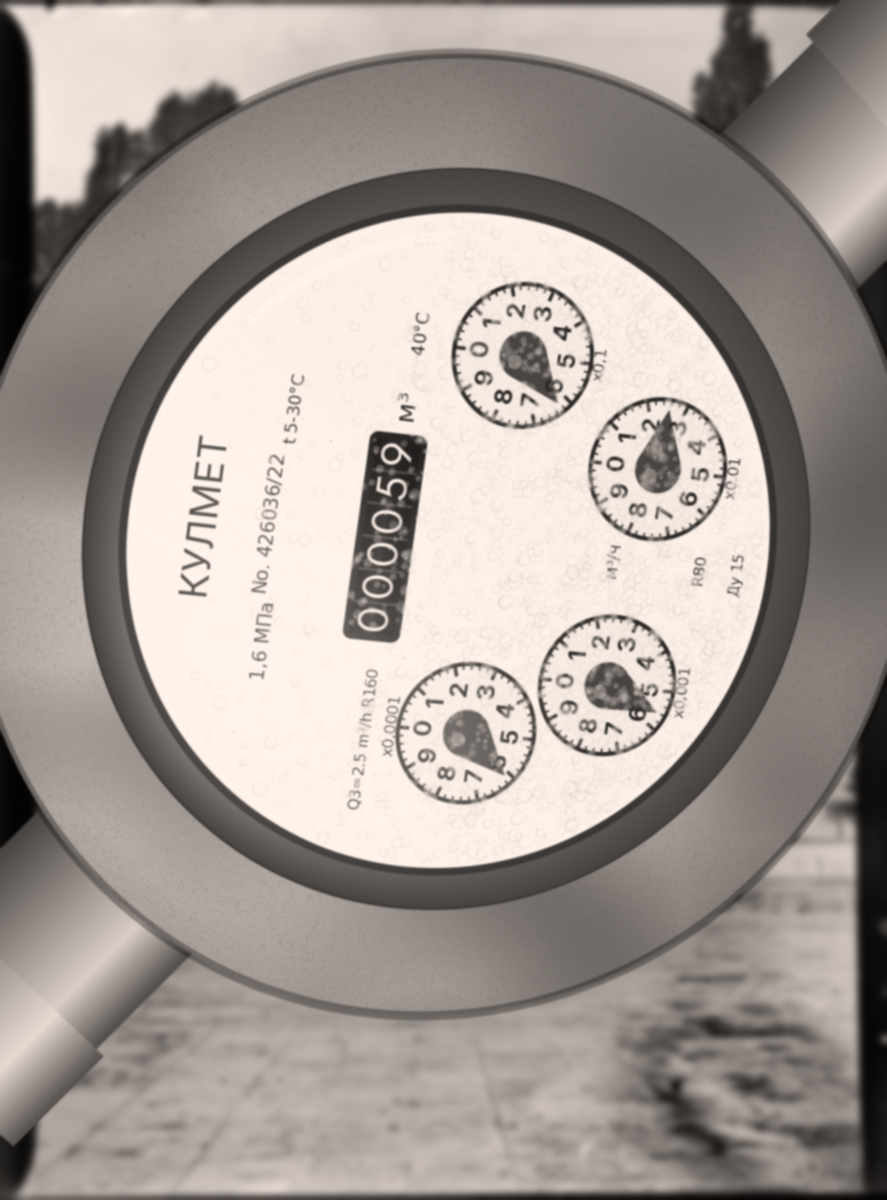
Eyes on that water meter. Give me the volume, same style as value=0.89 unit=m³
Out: value=59.6256 unit=m³
